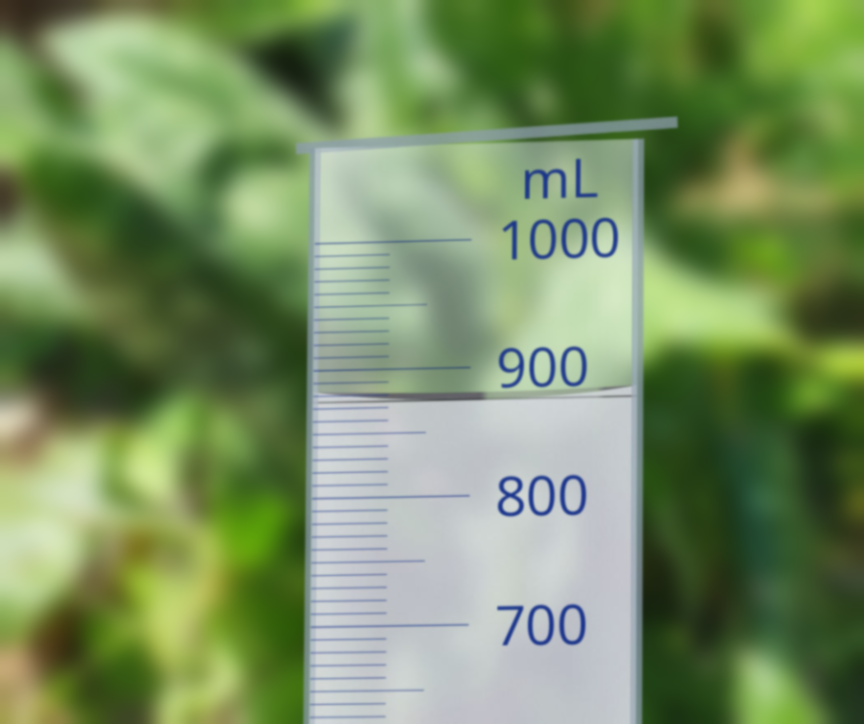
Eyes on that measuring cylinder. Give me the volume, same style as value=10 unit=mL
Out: value=875 unit=mL
